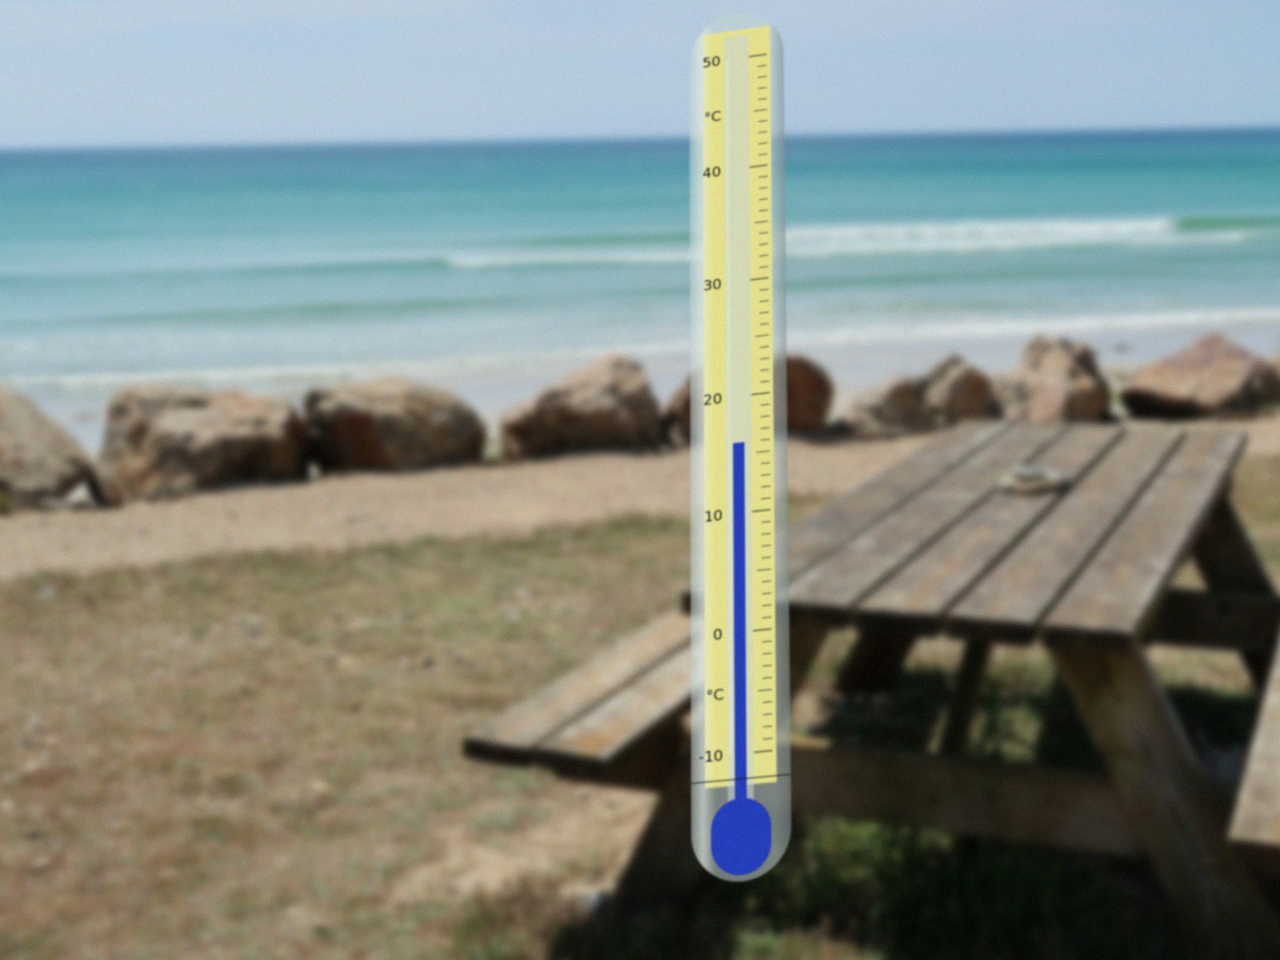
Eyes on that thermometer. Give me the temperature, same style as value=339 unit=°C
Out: value=16 unit=°C
